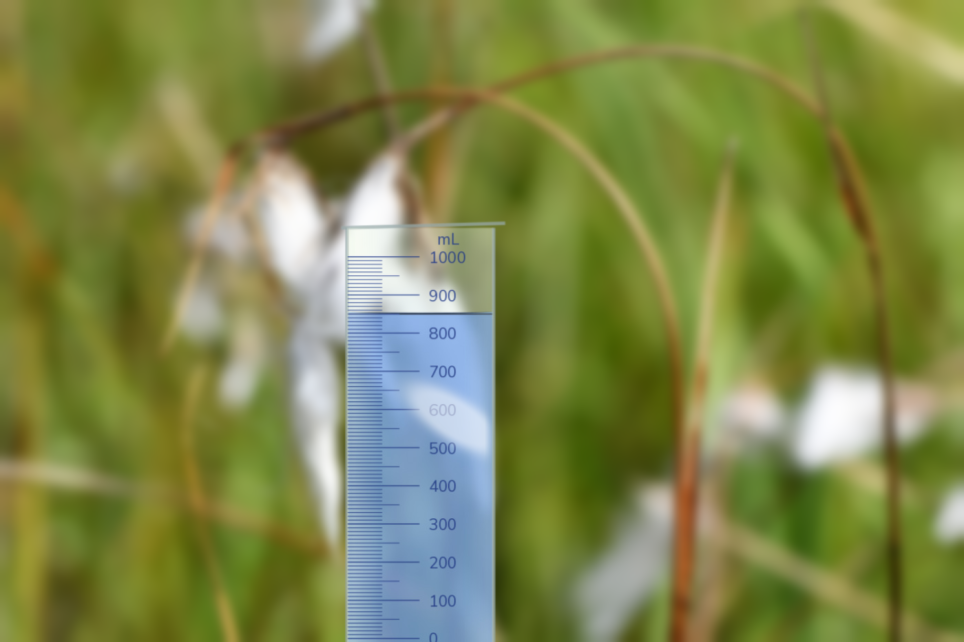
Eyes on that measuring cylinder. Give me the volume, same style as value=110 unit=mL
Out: value=850 unit=mL
